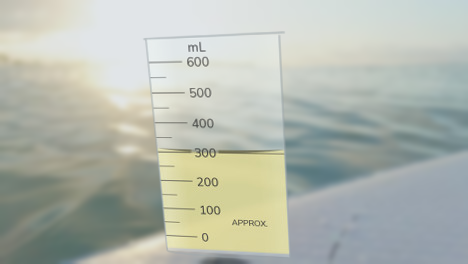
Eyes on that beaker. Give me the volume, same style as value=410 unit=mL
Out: value=300 unit=mL
